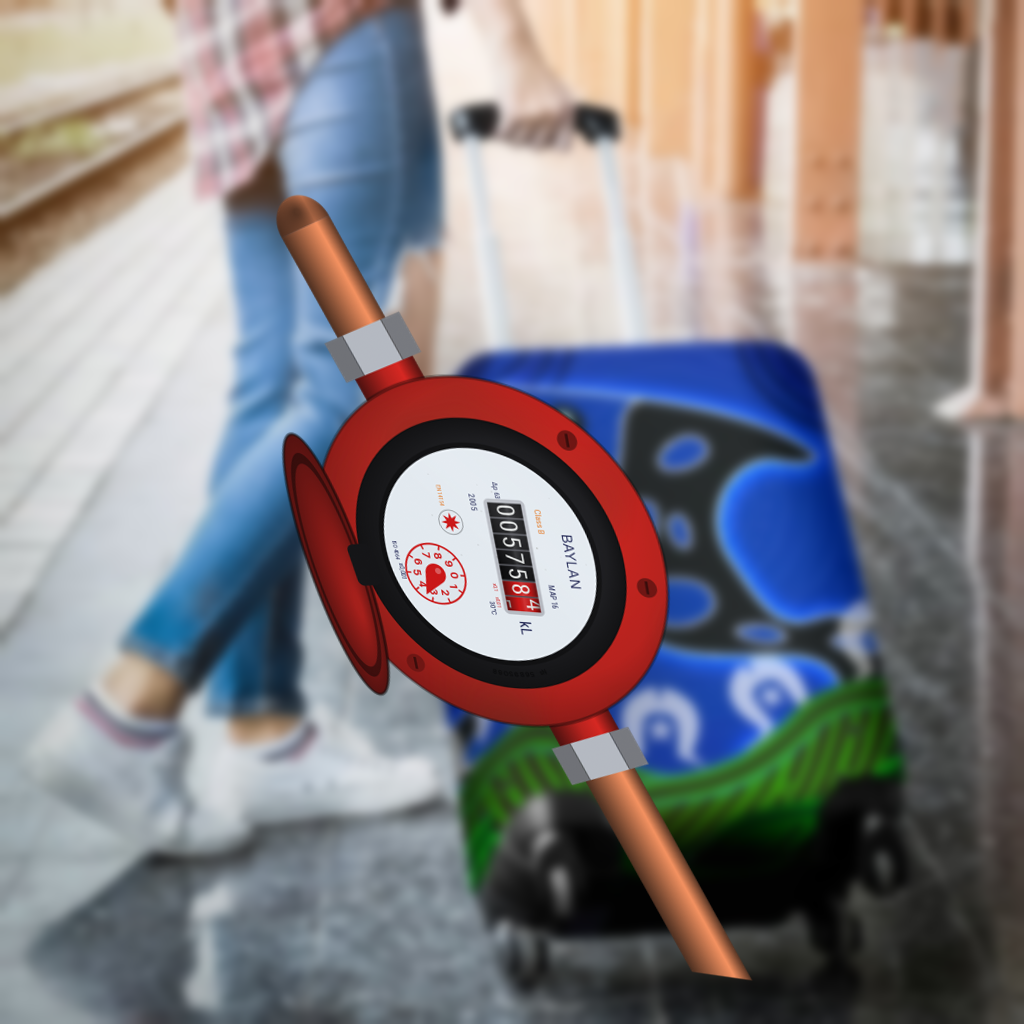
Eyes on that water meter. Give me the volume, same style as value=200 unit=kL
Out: value=575.843 unit=kL
